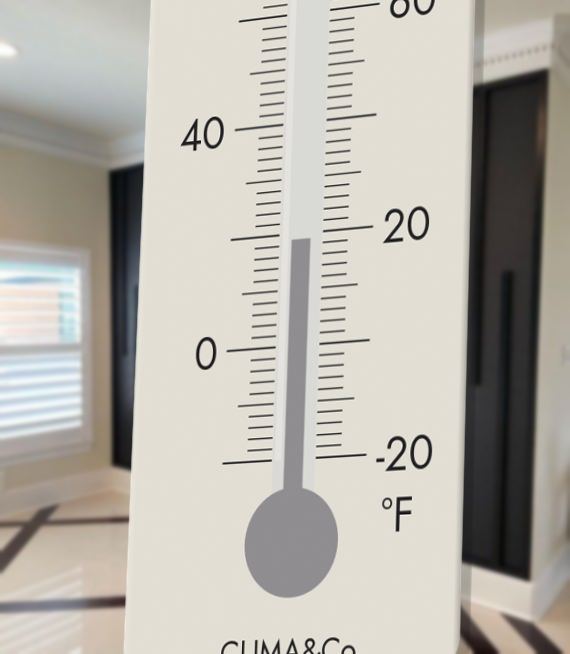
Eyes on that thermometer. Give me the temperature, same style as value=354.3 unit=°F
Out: value=19 unit=°F
